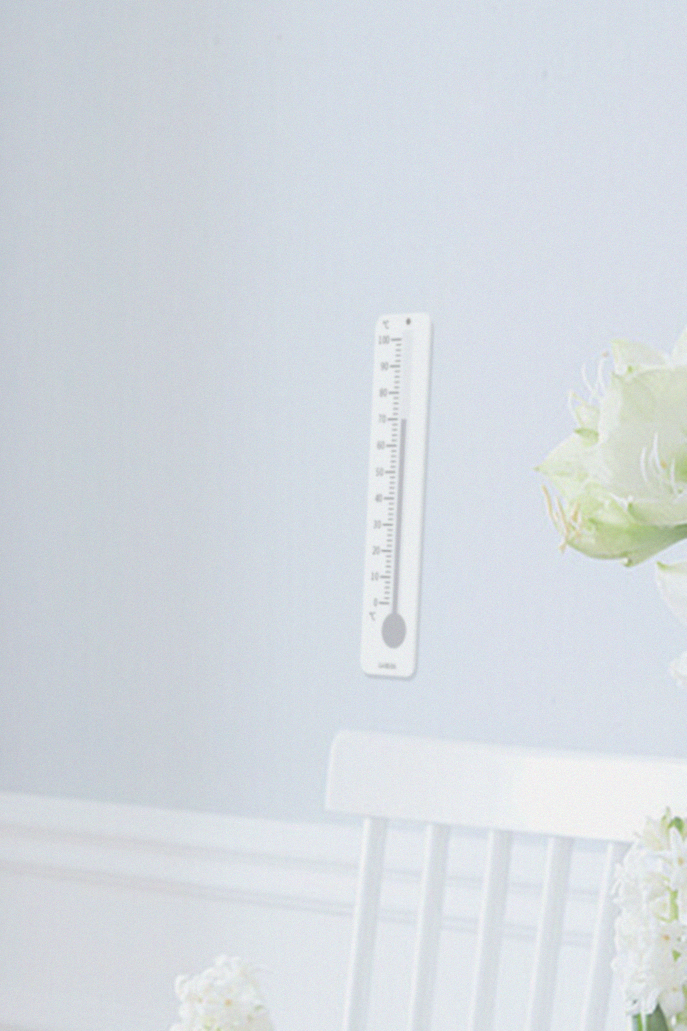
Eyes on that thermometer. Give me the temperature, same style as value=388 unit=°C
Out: value=70 unit=°C
